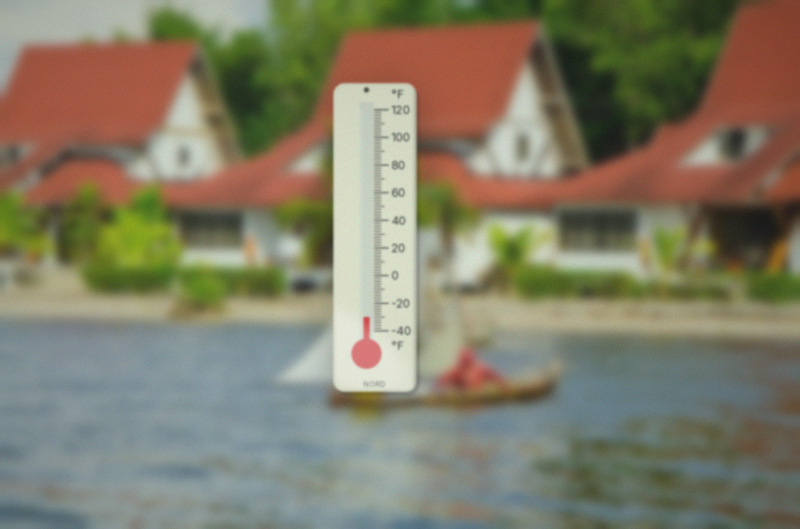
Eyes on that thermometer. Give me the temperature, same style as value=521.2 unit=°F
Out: value=-30 unit=°F
